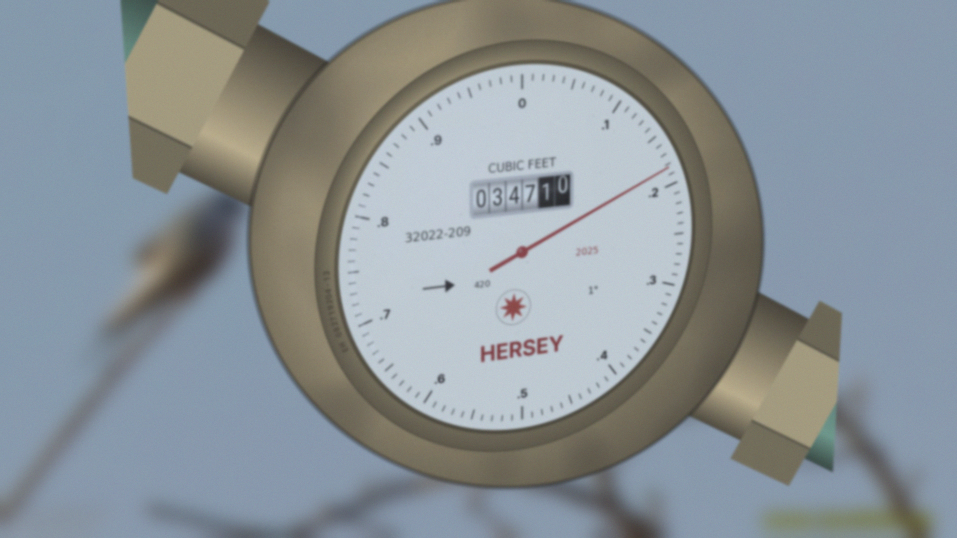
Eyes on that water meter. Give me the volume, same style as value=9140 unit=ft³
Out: value=34710.18 unit=ft³
